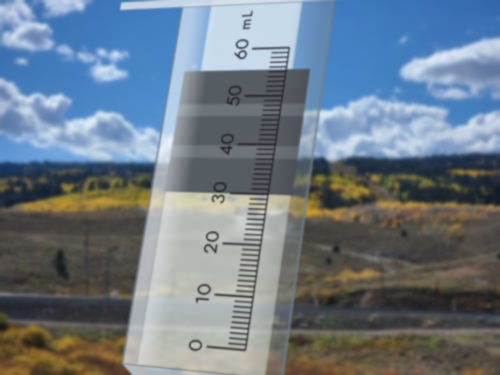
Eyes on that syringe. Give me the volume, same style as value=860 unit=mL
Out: value=30 unit=mL
